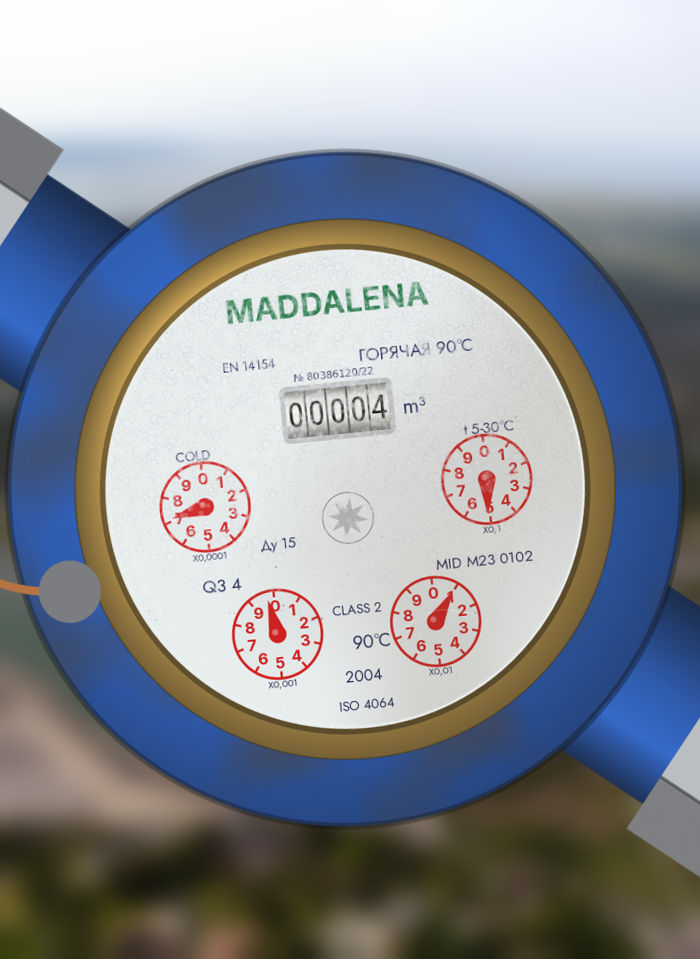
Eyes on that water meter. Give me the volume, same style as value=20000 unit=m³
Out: value=4.5097 unit=m³
